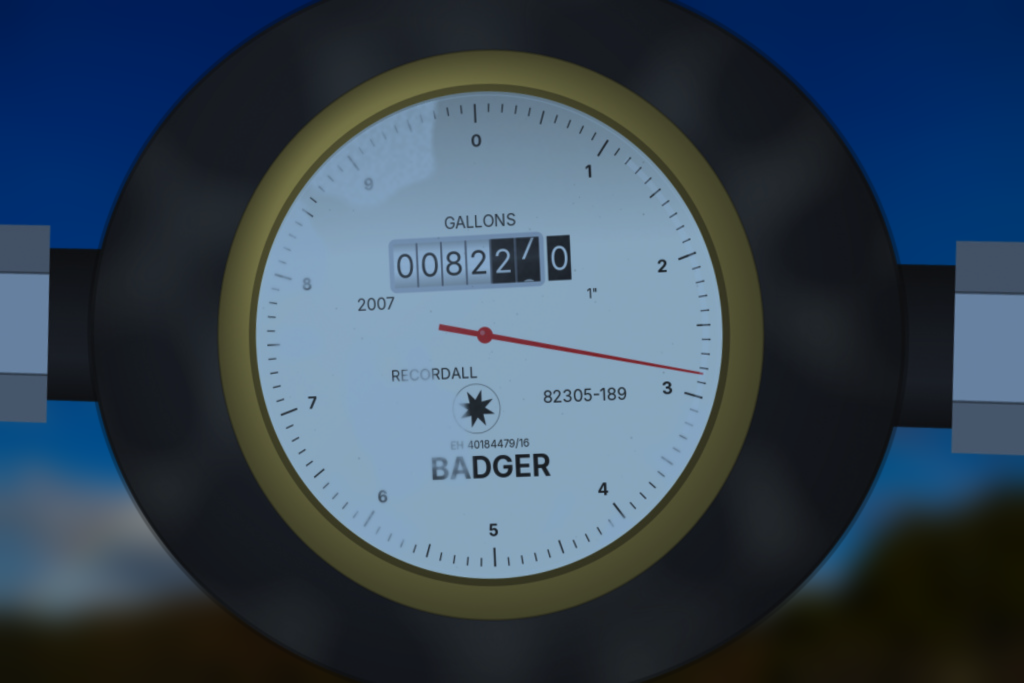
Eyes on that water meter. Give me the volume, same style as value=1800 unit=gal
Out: value=82272.8 unit=gal
